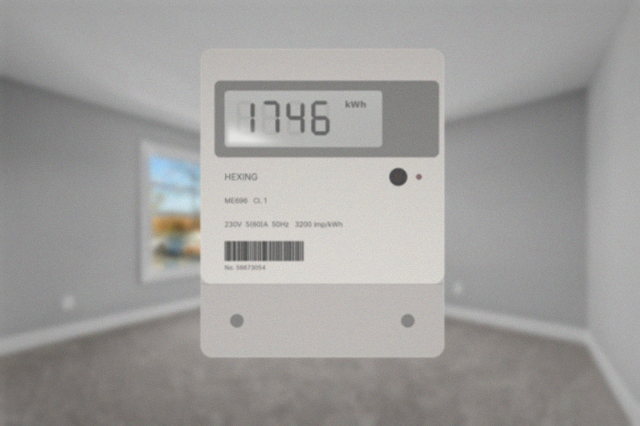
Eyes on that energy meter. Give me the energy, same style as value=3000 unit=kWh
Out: value=1746 unit=kWh
